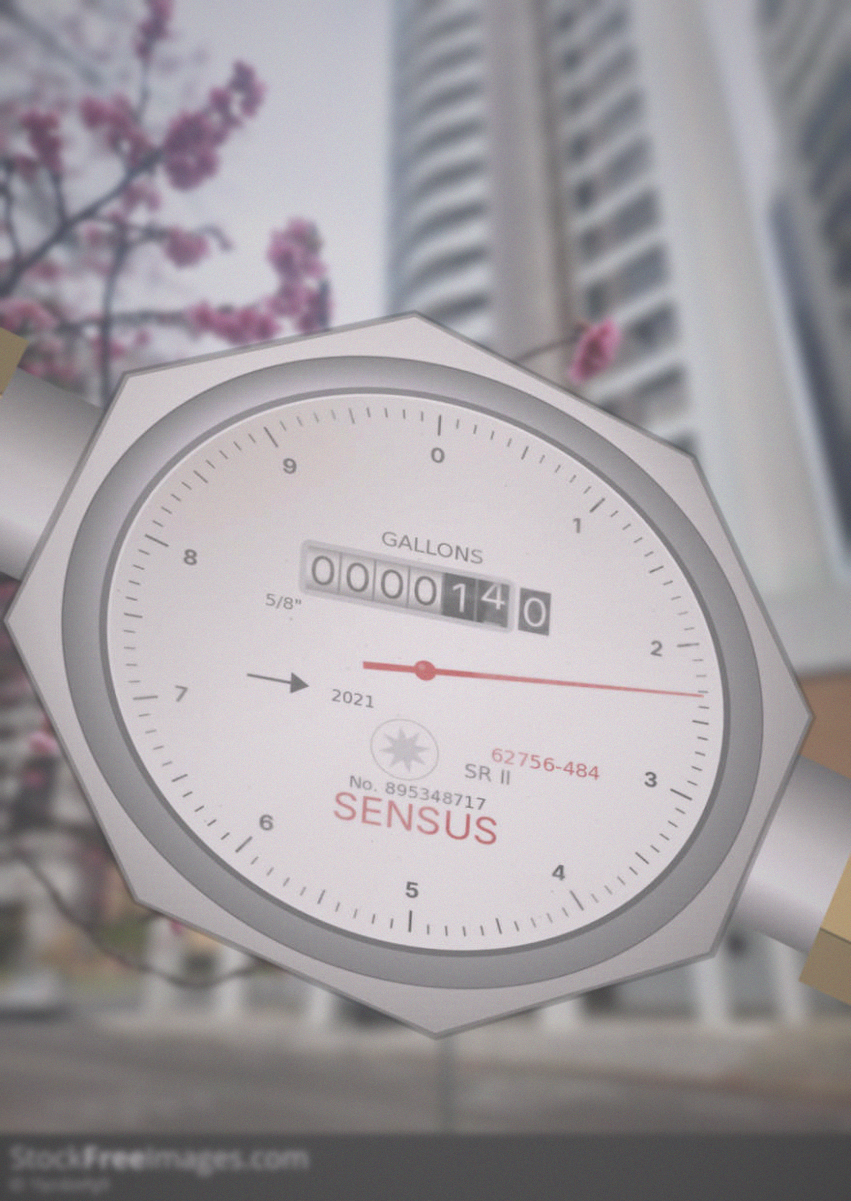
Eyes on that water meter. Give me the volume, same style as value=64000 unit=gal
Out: value=142.3 unit=gal
